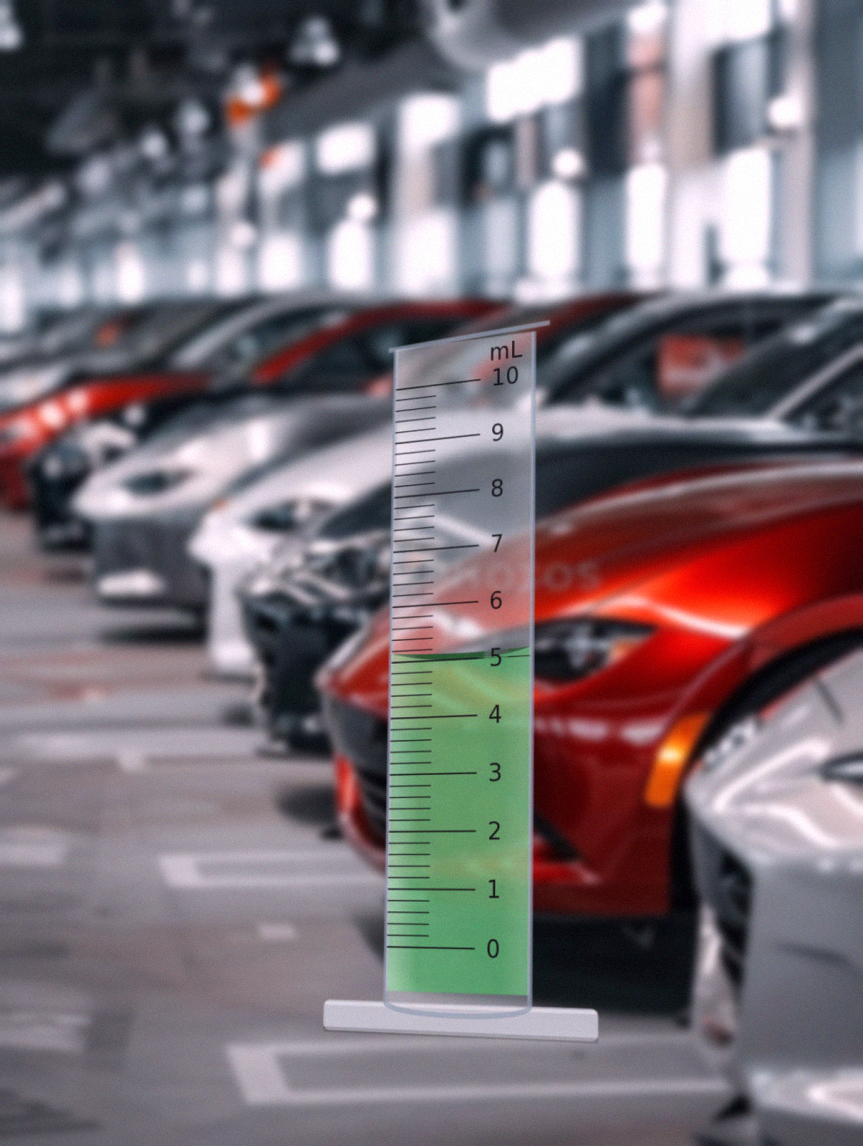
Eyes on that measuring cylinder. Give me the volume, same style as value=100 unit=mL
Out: value=5 unit=mL
